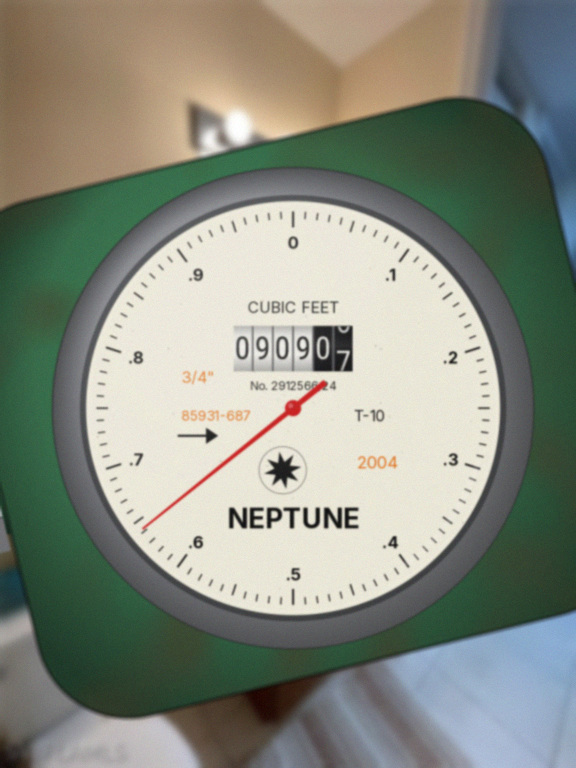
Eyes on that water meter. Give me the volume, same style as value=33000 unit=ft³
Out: value=90906.64 unit=ft³
